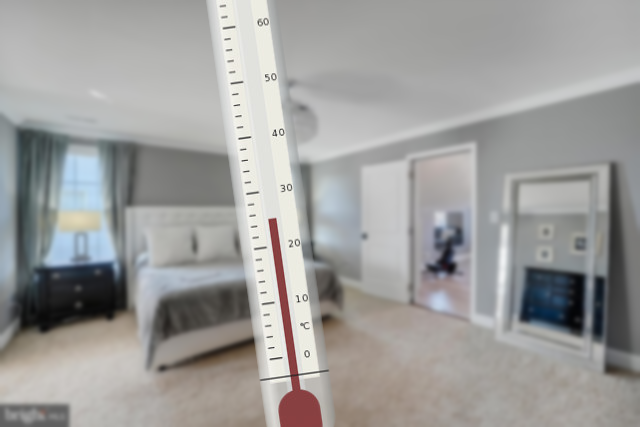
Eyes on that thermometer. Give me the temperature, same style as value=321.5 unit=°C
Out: value=25 unit=°C
